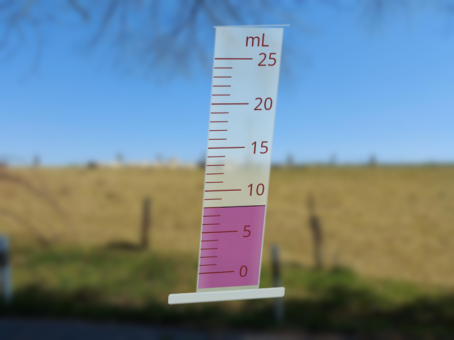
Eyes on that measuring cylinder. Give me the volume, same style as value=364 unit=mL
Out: value=8 unit=mL
